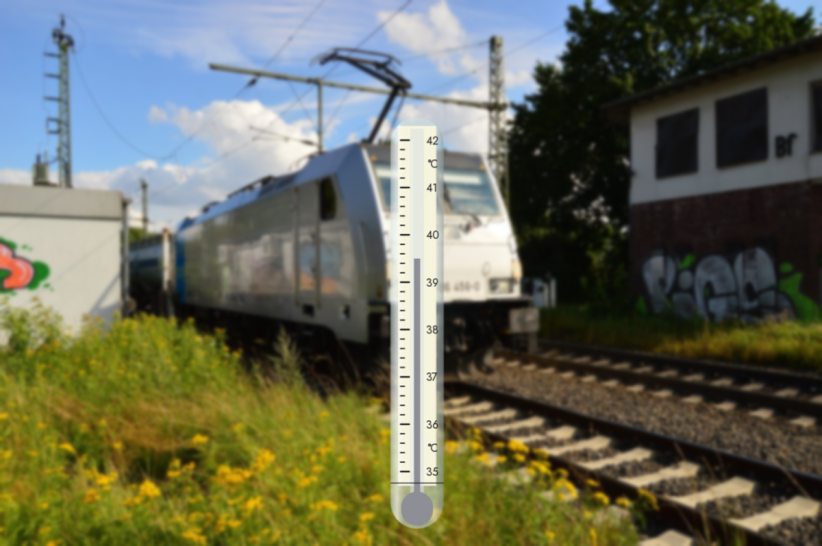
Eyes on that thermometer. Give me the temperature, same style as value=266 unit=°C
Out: value=39.5 unit=°C
